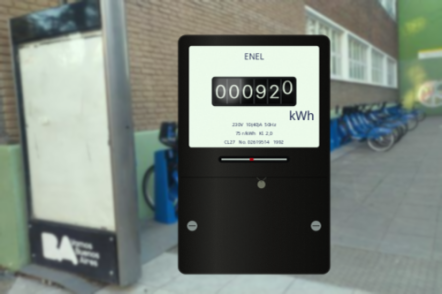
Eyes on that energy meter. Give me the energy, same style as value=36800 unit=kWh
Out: value=920 unit=kWh
